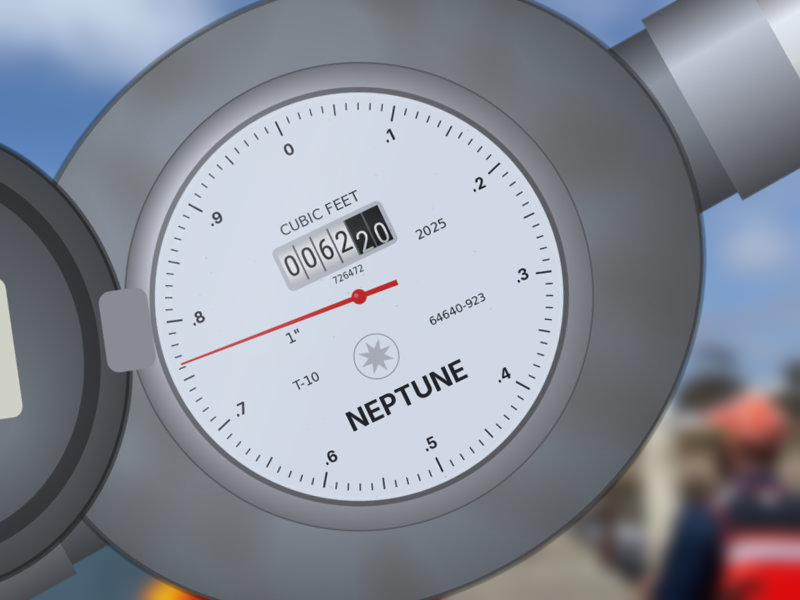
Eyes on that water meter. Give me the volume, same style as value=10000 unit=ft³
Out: value=6219.76 unit=ft³
